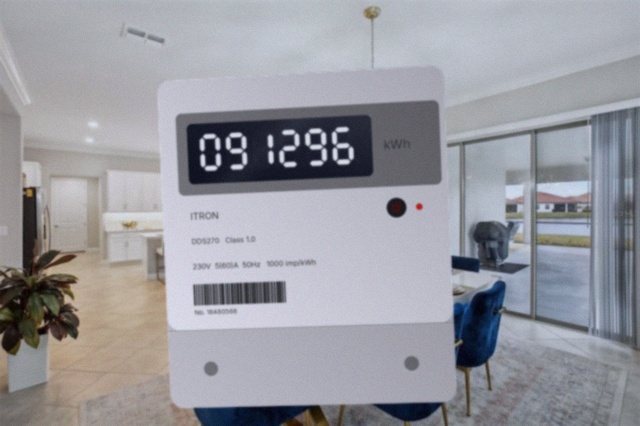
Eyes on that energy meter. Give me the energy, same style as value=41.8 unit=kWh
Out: value=91296 unit=kWh
